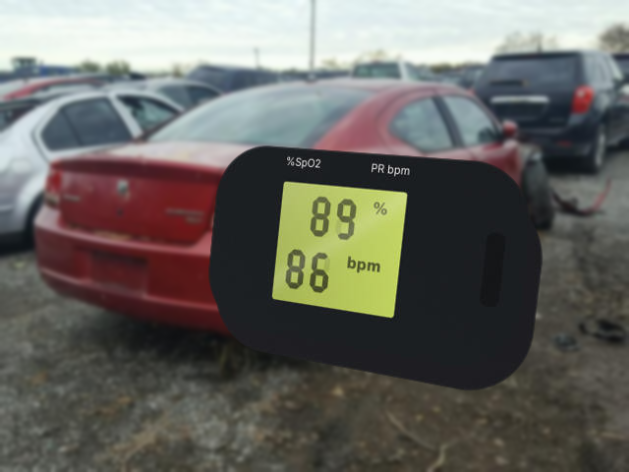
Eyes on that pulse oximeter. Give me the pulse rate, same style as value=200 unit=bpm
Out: value=86 unit=bpm
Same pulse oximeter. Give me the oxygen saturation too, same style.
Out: value=89 unit=%
